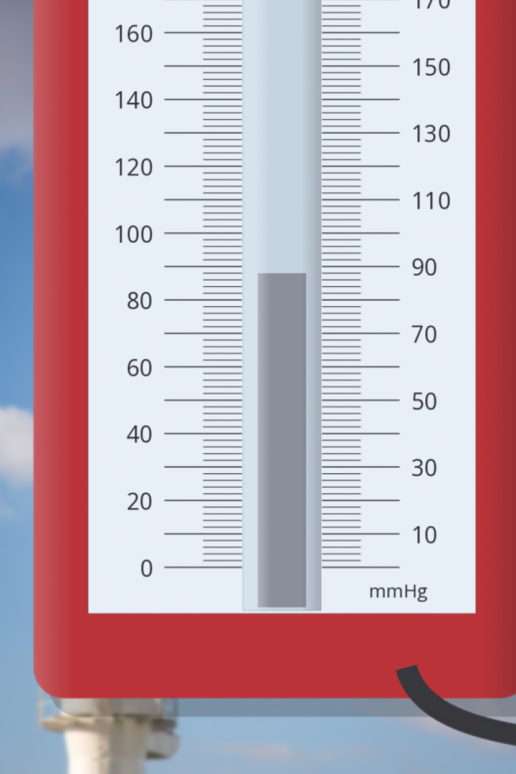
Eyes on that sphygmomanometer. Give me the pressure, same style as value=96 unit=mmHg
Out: value=88 unit=mmHg
